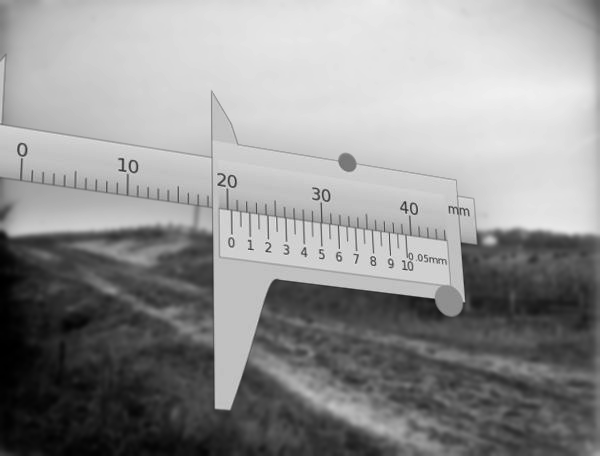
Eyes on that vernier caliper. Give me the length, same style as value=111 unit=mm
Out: value=20.4 unit=mm
